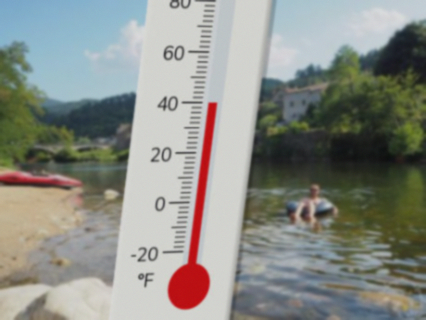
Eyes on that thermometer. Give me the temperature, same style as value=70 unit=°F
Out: value=40 unit=°F
